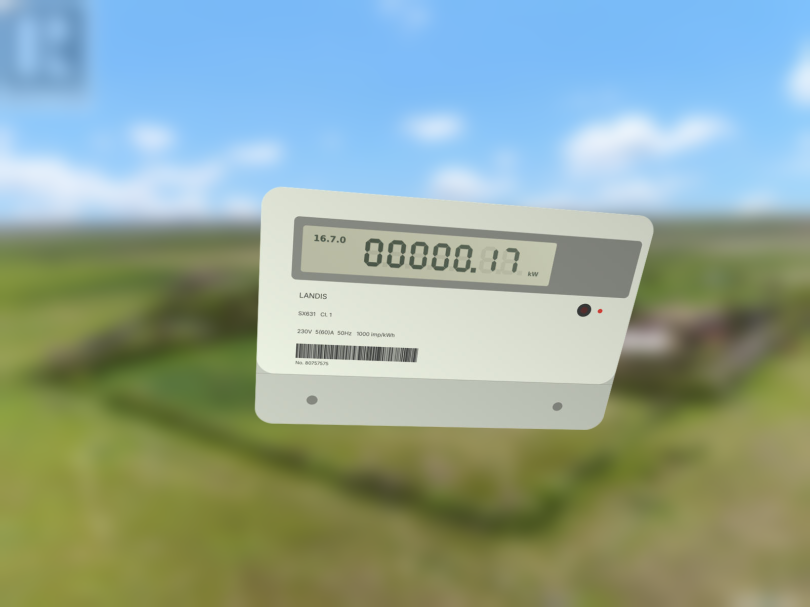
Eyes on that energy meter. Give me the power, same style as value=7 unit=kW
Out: value=0.17 unit=kW
